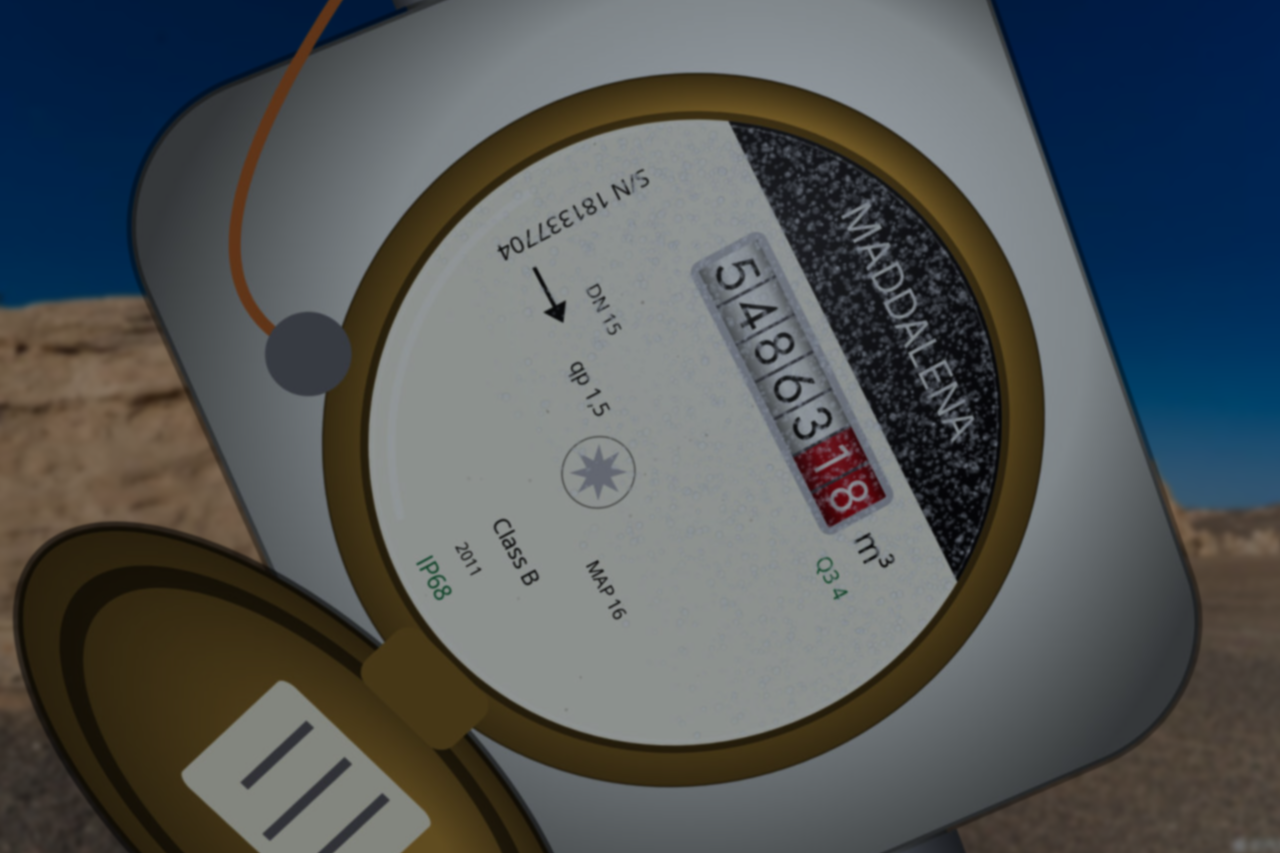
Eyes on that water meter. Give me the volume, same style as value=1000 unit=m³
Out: value=54863.18 unit=m³
